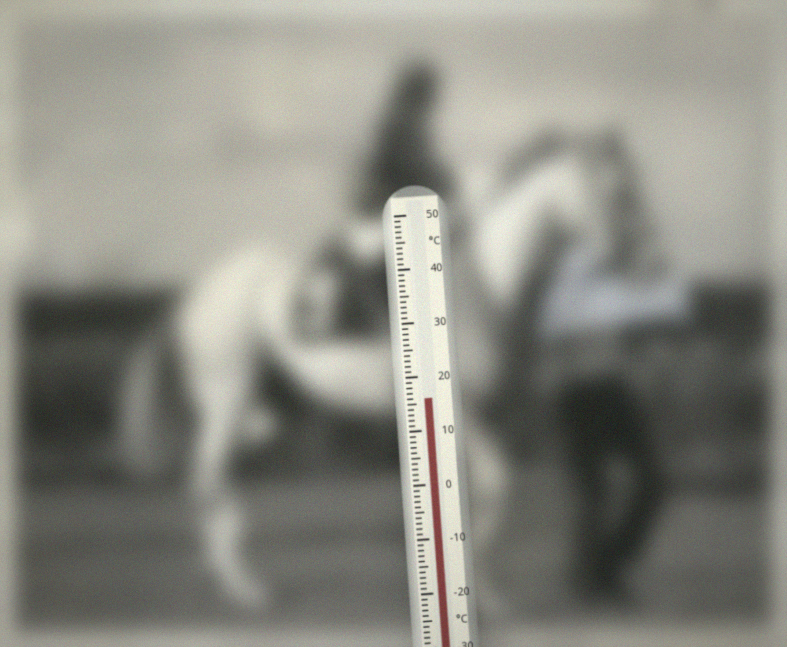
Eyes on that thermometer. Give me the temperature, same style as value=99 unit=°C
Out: value=16 unit=°C
